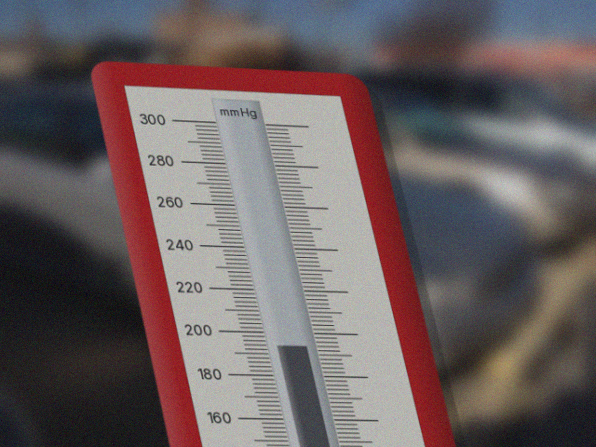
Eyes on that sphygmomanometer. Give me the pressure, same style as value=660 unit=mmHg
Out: value=194 unit=mmHg
